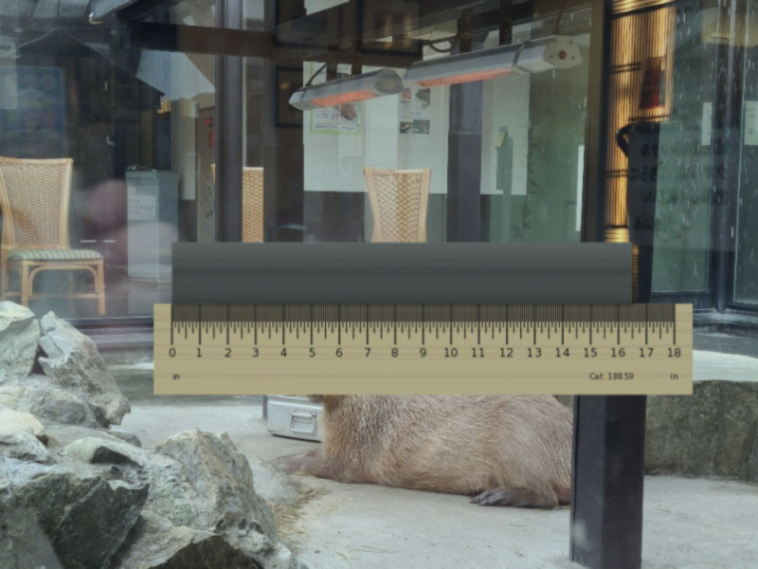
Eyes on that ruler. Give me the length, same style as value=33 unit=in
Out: value=16.5 unit=in
